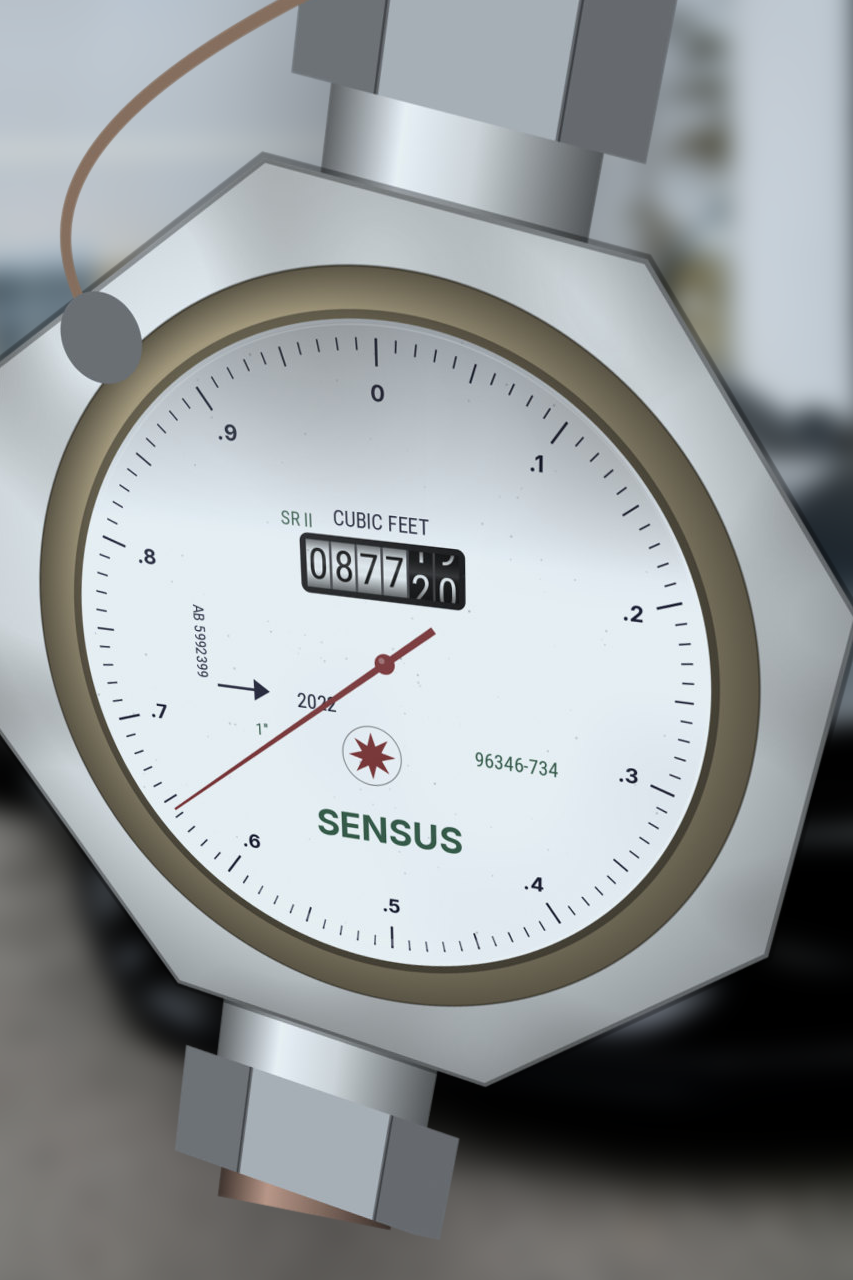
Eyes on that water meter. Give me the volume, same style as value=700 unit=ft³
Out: value=87719.64 unit=ft³
